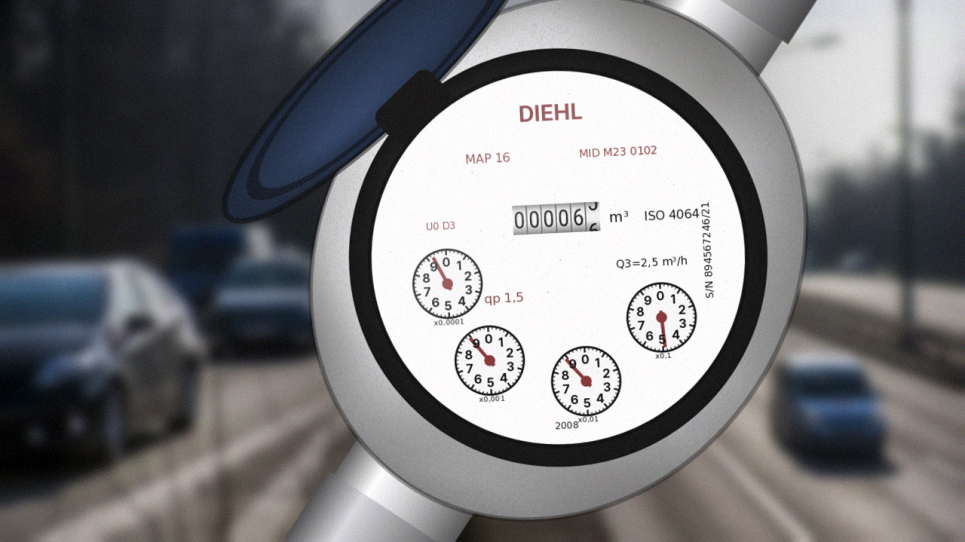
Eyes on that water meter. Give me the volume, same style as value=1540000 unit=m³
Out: value=65.4889 unit=m³
